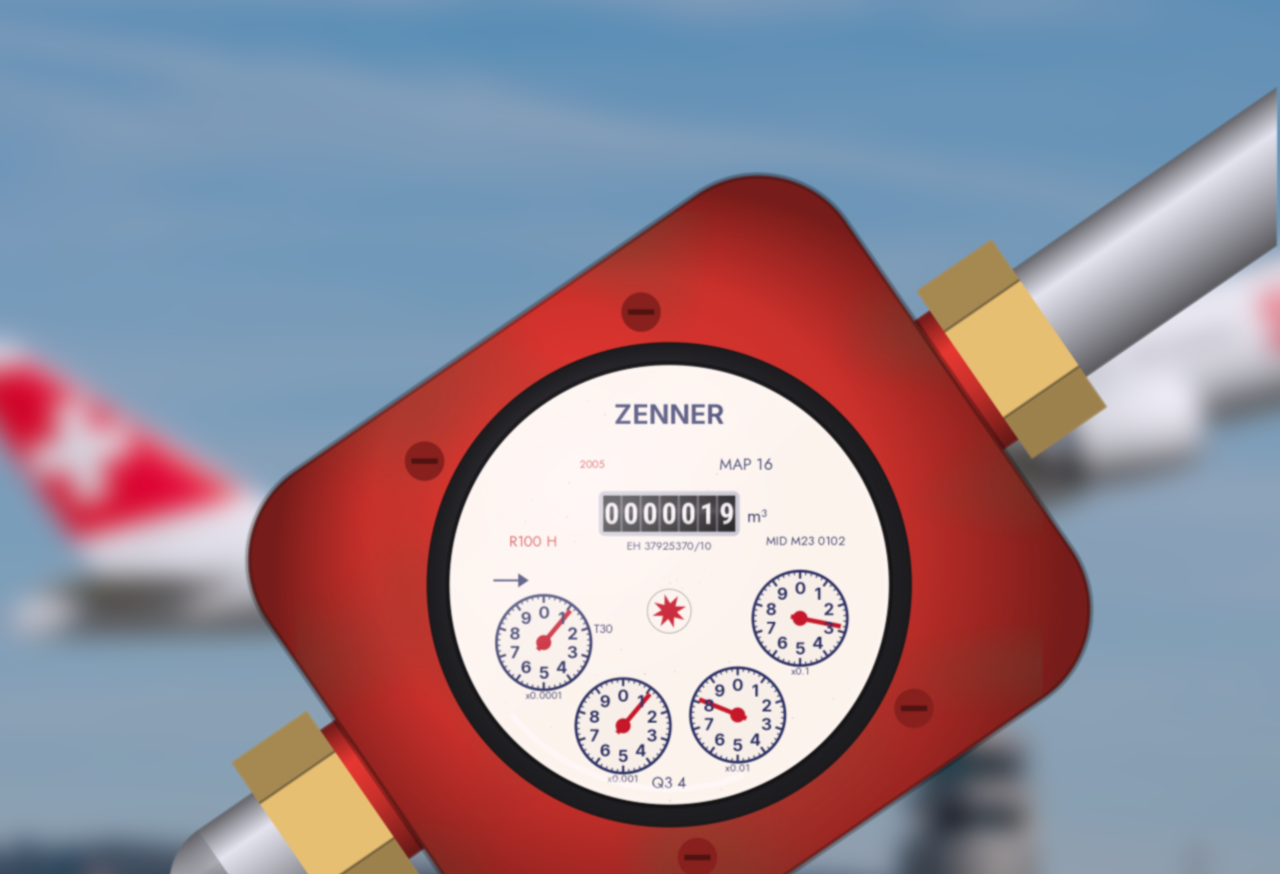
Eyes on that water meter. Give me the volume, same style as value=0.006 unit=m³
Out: value=19.2811 unit=m³
